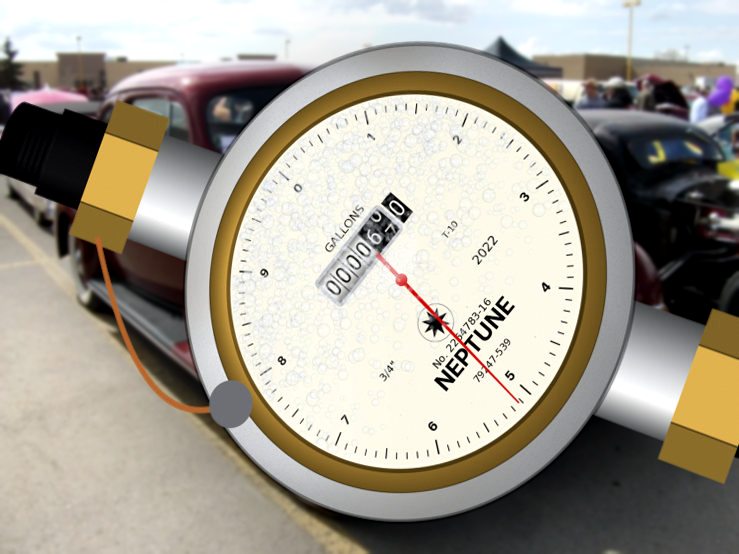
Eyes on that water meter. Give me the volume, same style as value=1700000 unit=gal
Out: value=665.1 unit=gal
